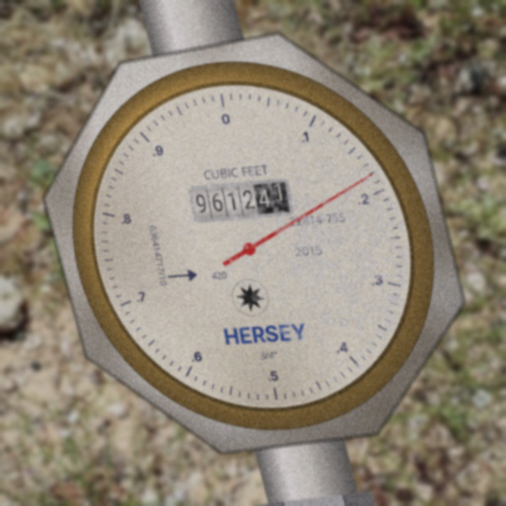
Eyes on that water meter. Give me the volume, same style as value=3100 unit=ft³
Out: value=961241.18 unit=ft³
